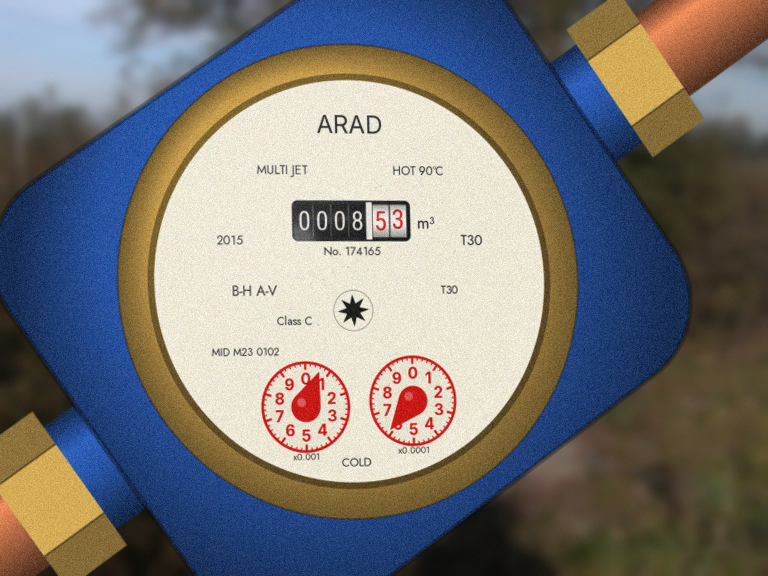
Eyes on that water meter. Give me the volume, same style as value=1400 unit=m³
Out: value=8.5306 unit=m³
